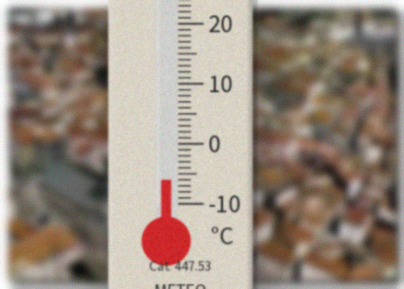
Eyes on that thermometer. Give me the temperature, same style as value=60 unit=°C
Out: value=-6 unit=°C
